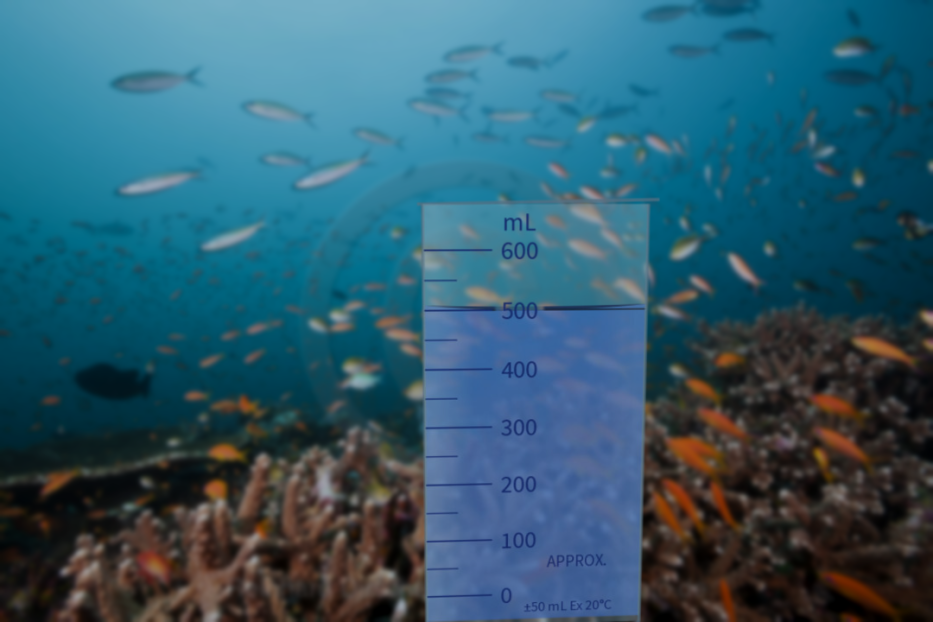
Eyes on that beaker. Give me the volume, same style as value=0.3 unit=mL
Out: value=500 unit=mL
